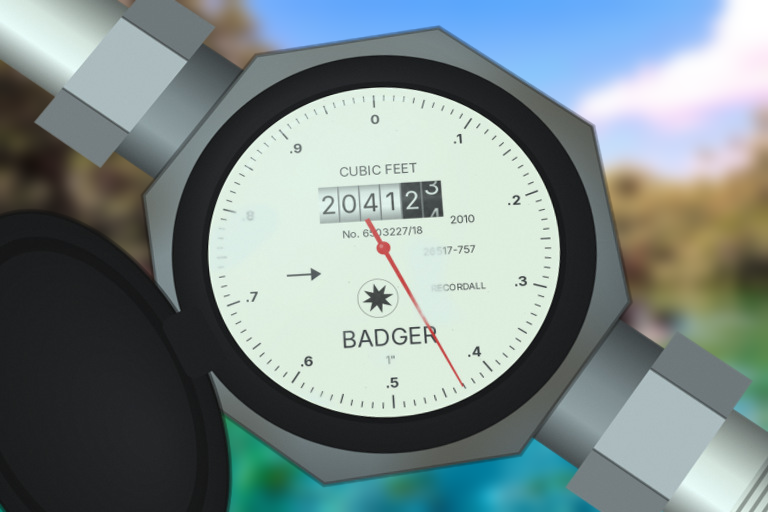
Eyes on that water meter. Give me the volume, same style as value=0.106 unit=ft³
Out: value=204123.43 unit=ft³
